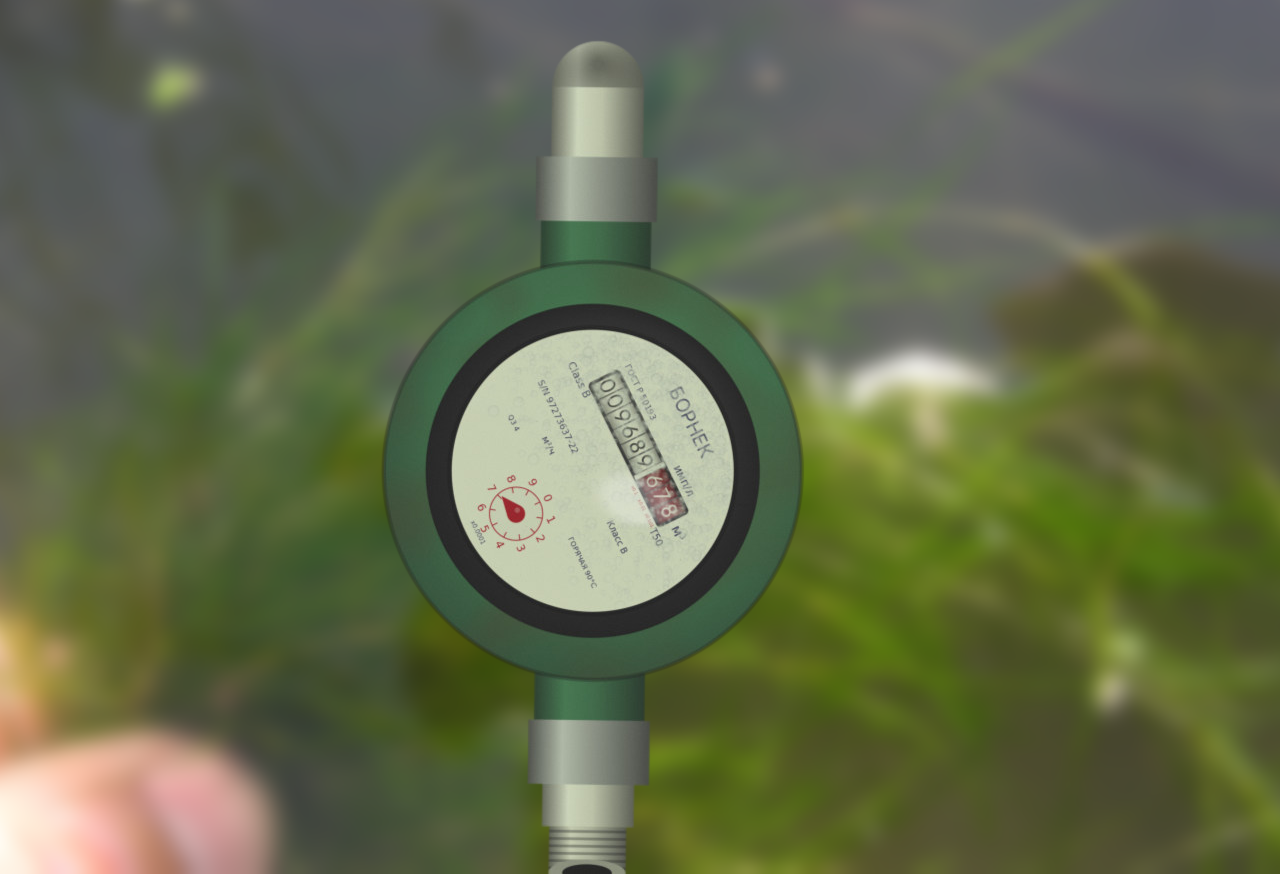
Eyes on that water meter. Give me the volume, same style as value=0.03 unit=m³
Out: value=9689.6787 unit=m³
